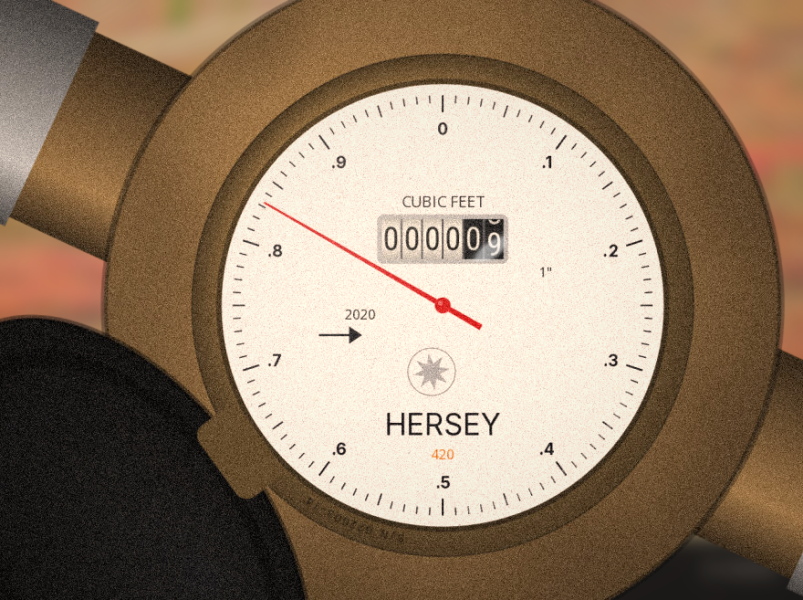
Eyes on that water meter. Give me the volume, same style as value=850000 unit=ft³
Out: value=8.83 unit=ft³
